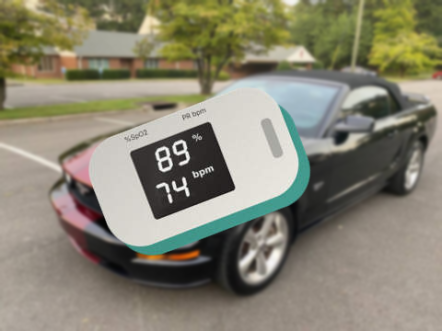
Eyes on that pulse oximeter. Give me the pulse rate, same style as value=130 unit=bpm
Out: value=74 unit=bpm
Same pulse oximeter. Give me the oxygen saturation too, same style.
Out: value=89 unit=%
